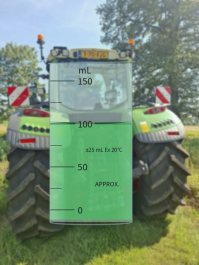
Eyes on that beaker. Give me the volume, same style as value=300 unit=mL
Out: value=100 unit=mL
